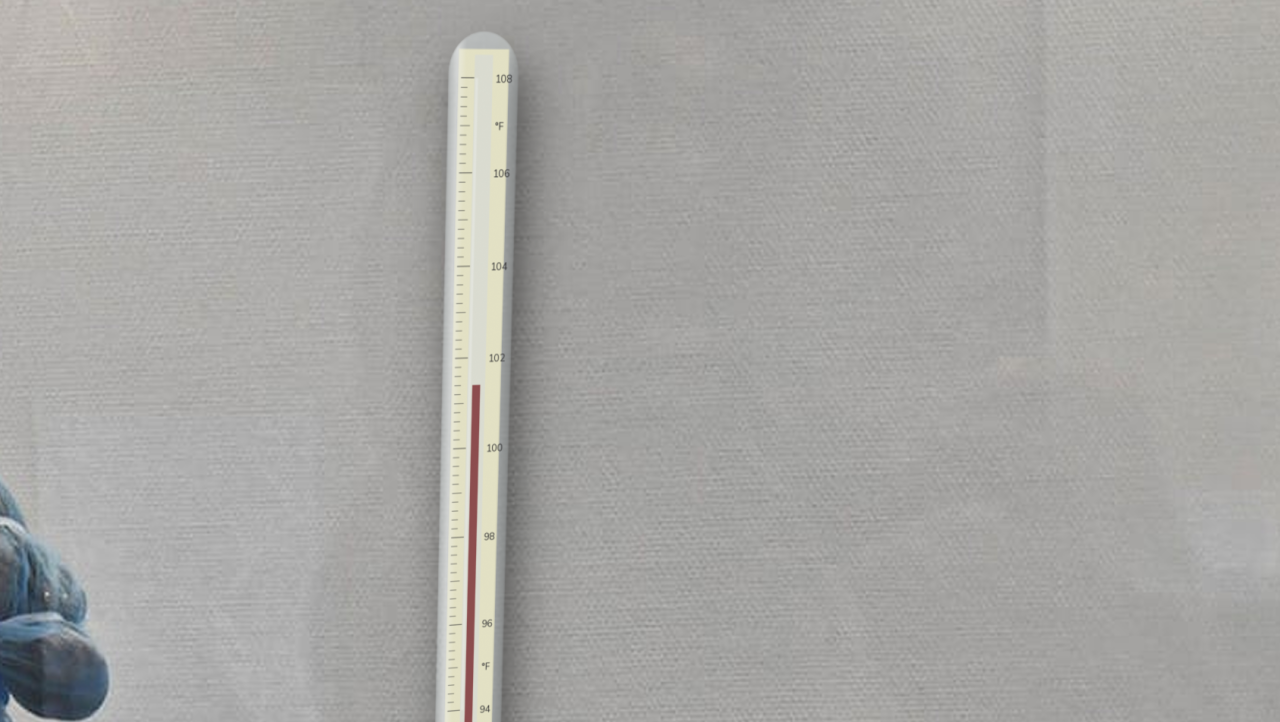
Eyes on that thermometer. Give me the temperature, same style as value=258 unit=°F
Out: value=101.4 unit=°F
